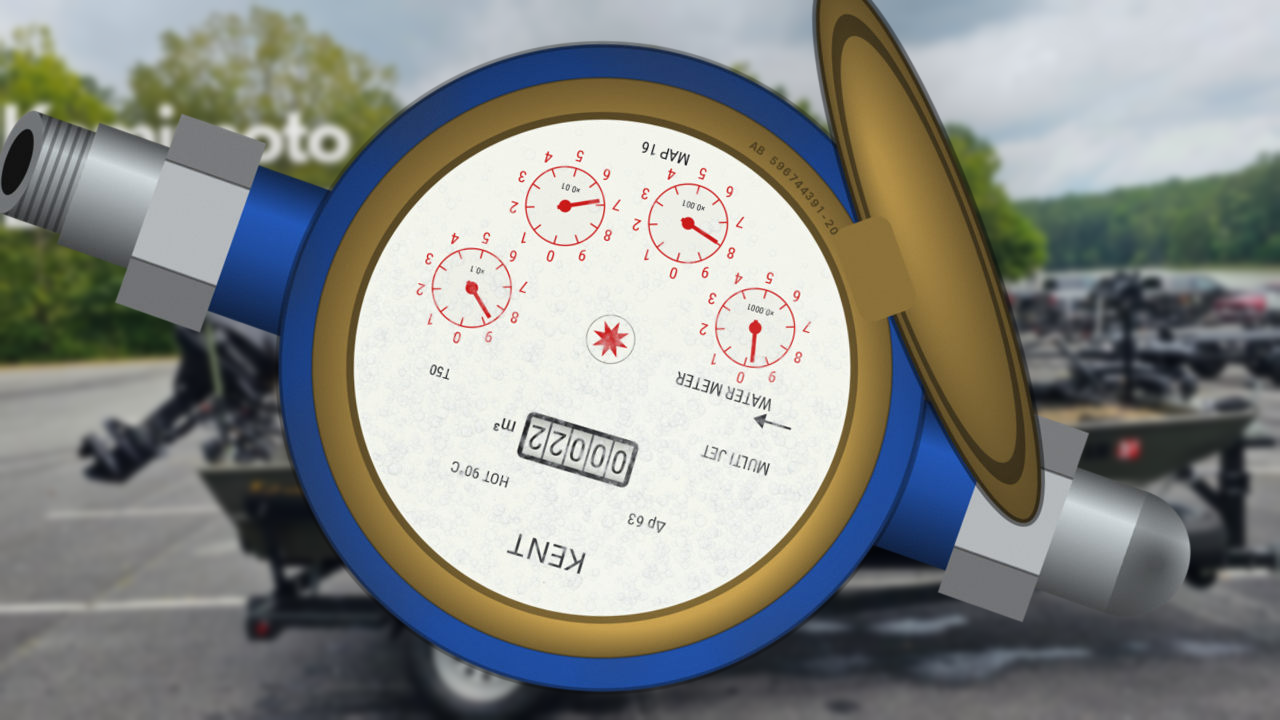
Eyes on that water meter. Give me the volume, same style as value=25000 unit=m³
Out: value=22.8679 unit=m³
